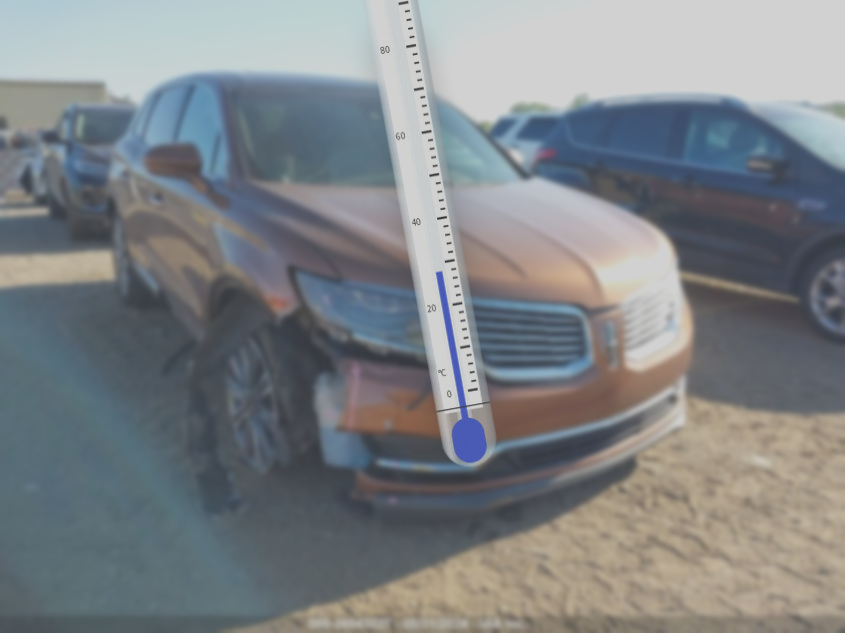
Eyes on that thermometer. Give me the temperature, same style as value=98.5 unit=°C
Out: value=28 unit=°C
